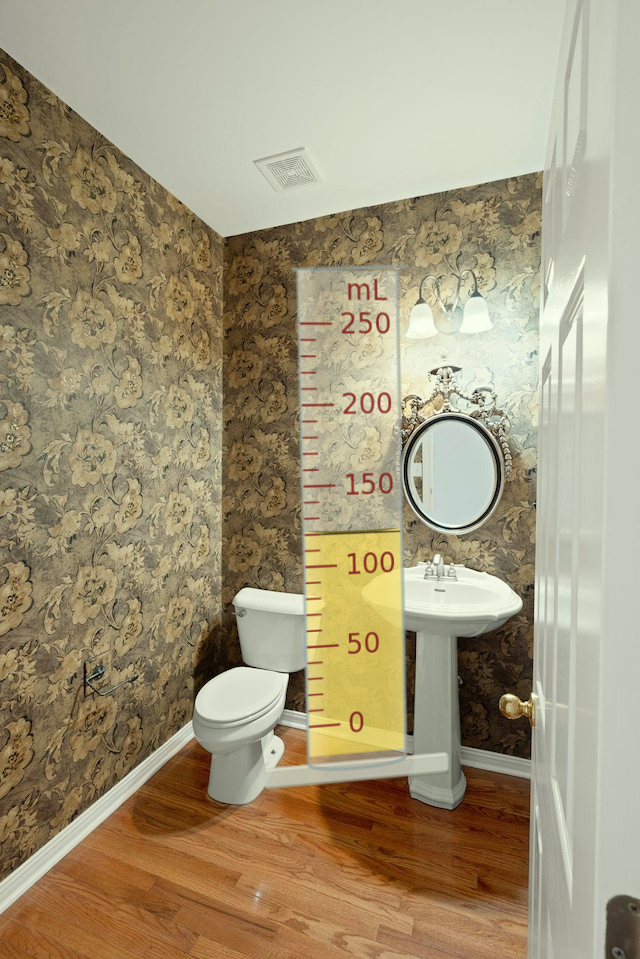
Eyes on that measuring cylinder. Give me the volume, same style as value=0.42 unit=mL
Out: value=120 unit=mL
